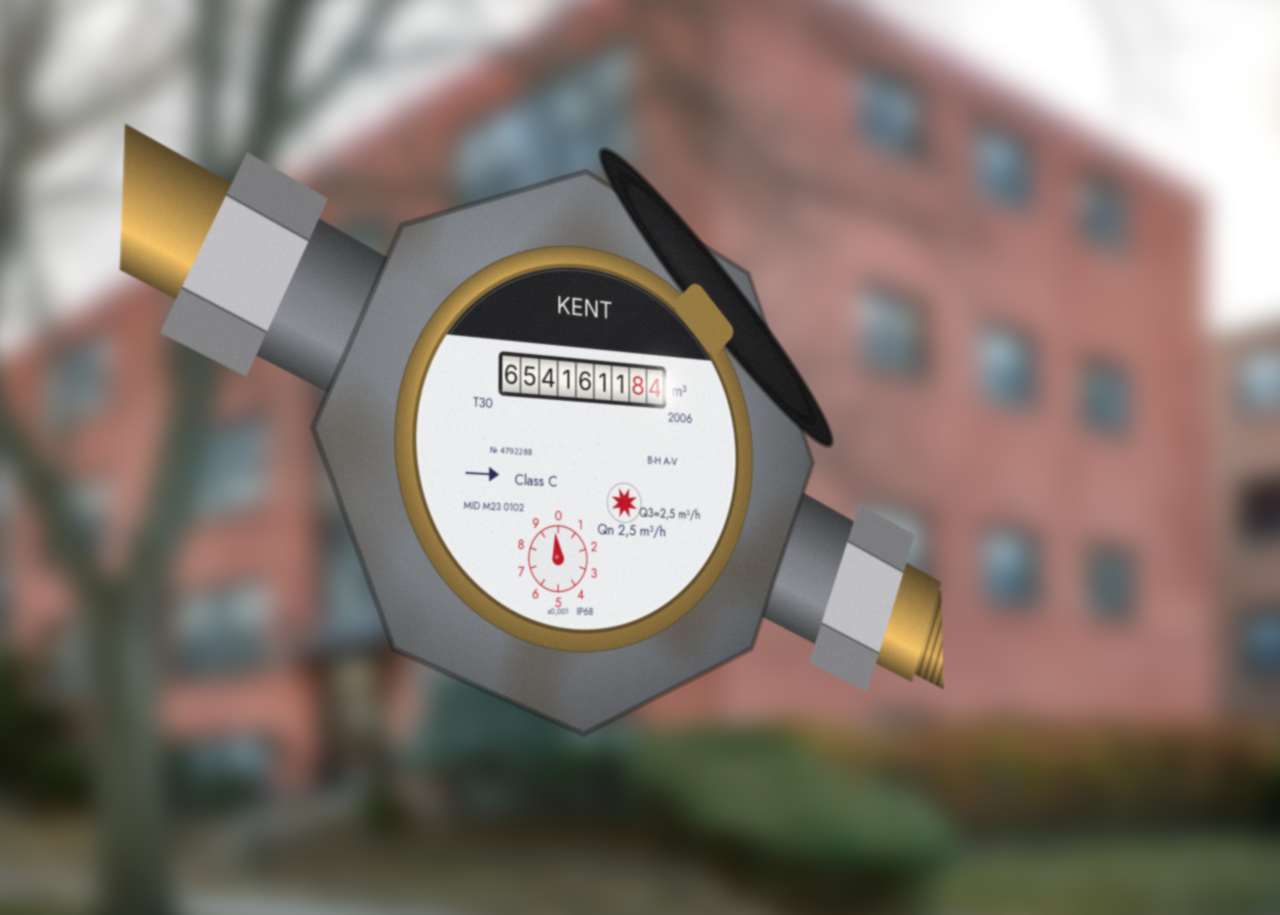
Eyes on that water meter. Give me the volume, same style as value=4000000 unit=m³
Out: value=6541611.839 unit=m³
